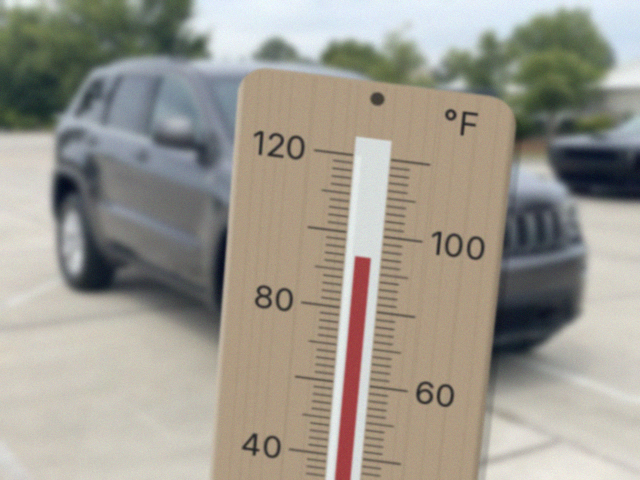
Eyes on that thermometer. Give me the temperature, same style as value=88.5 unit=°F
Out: value=94 unit=°F
